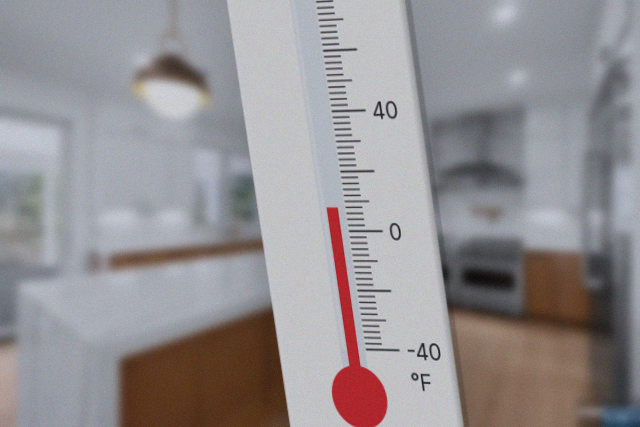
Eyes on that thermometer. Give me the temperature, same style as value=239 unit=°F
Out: value=8 unit=°F
